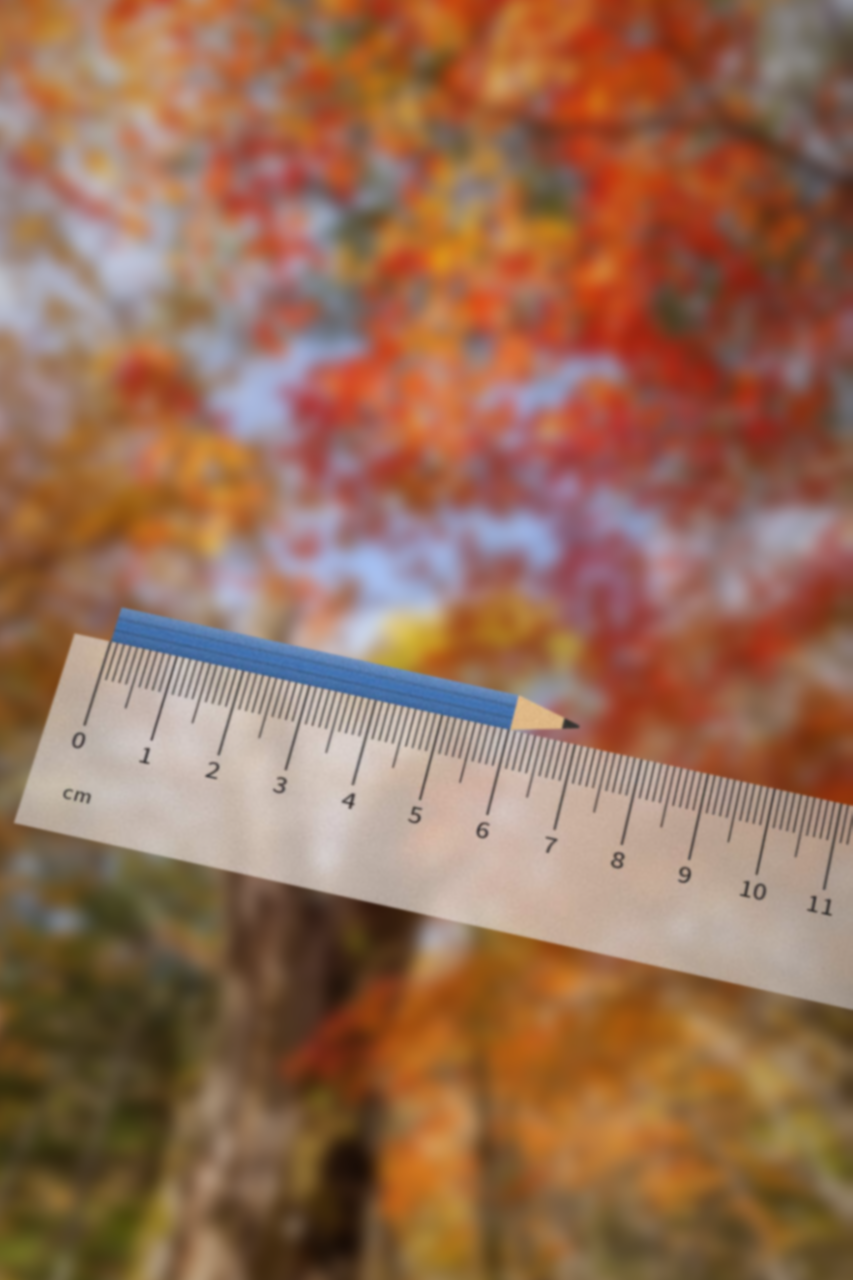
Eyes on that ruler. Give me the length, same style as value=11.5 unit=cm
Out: value=7 unit=cm
